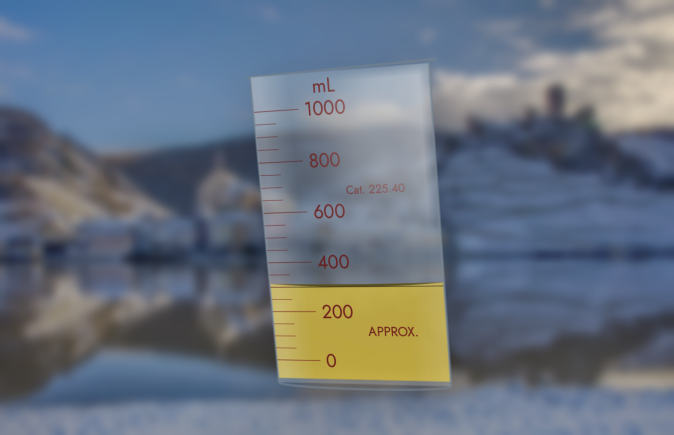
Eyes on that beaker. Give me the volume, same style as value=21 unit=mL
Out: value=300 unit=mL
